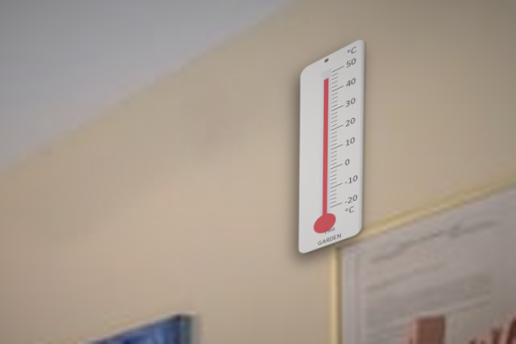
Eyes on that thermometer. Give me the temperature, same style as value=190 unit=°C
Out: value=48 unit=°C
